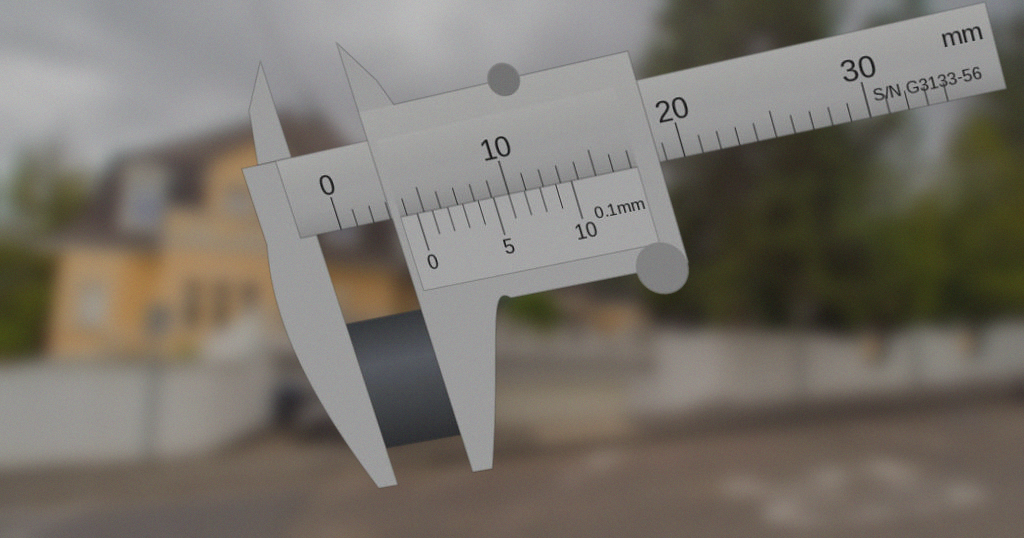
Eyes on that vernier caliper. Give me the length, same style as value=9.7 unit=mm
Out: value=4.6 unit=mm
